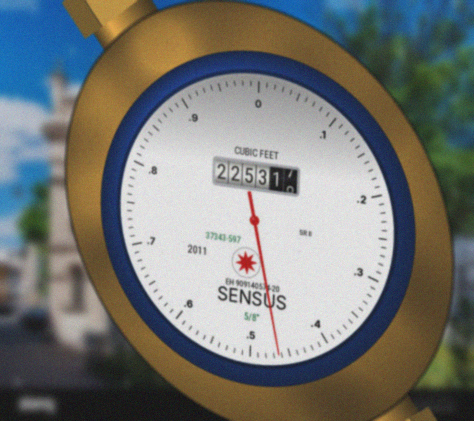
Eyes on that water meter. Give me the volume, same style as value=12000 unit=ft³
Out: value=225317.46 unit=ft³
